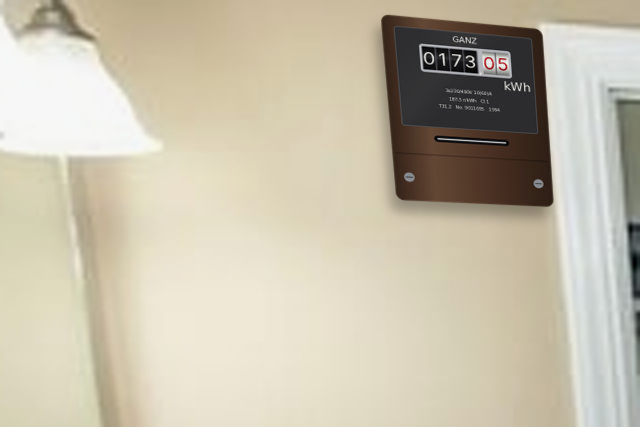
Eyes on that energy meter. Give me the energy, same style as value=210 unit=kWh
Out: value=173.05 unit=kWh
